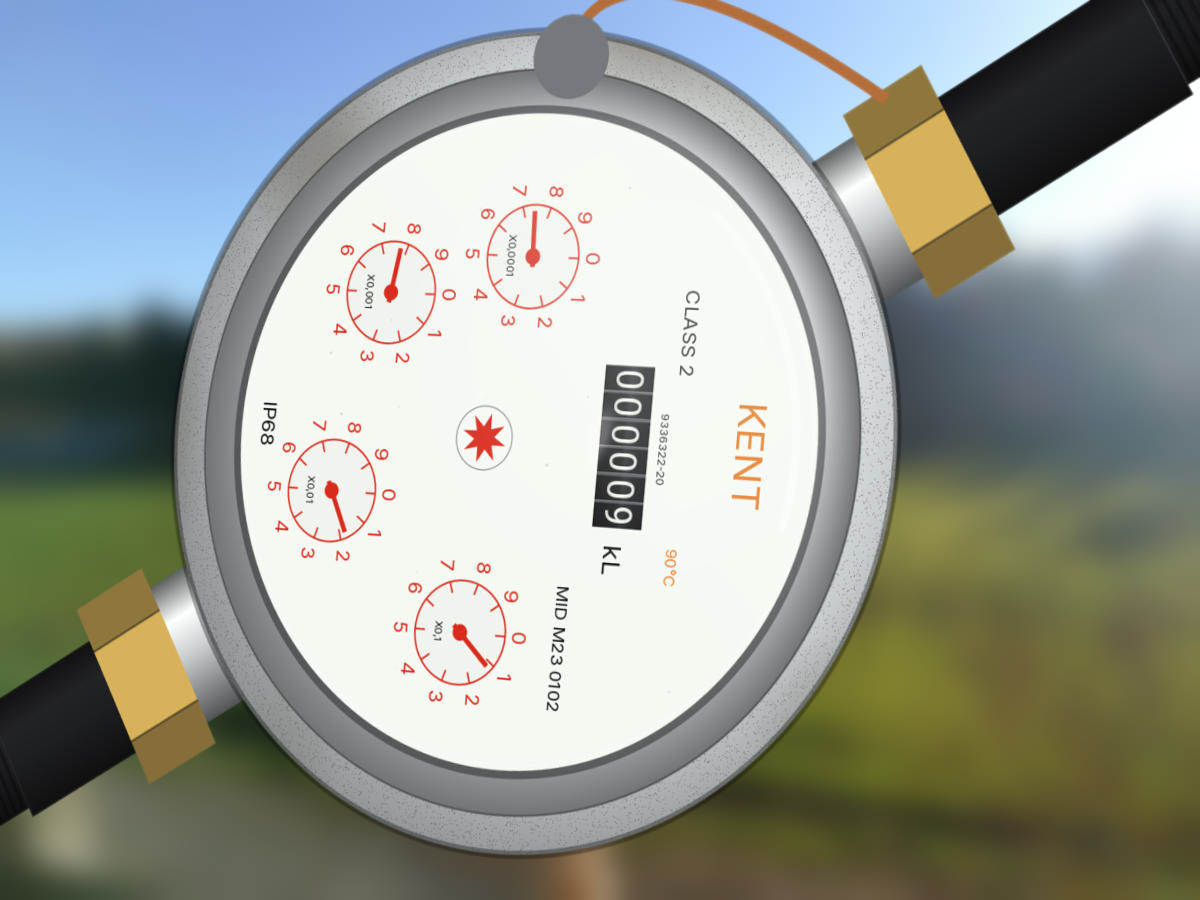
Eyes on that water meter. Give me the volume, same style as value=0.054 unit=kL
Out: value=9.1177 unit=kL
